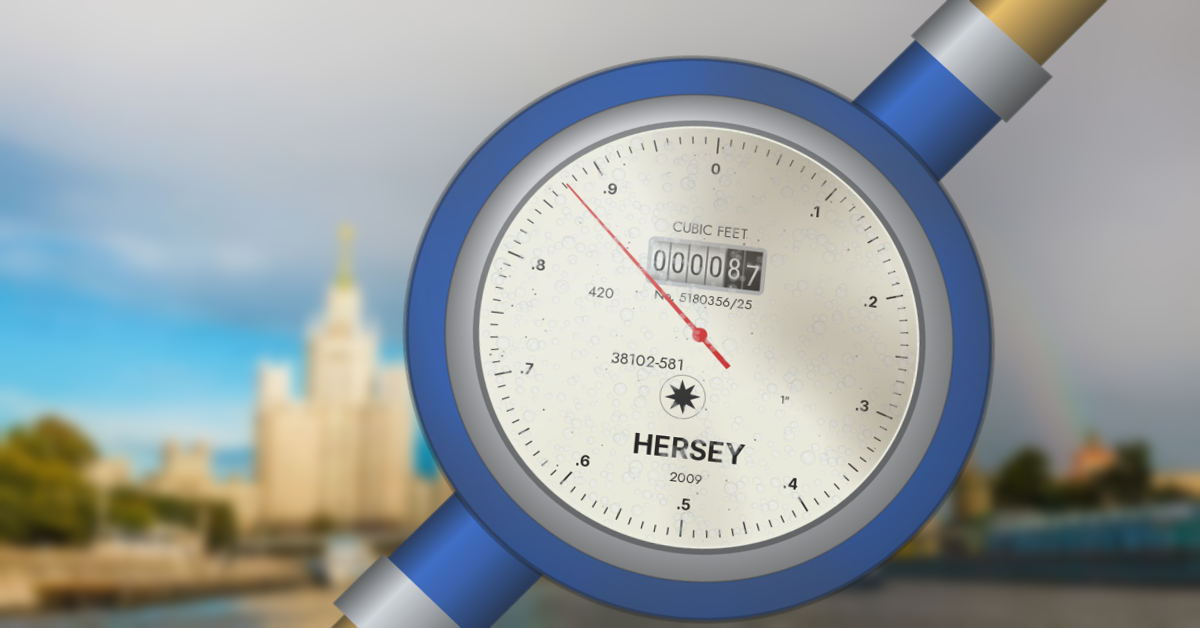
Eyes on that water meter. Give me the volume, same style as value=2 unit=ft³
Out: value=86.87 unit=ft³
